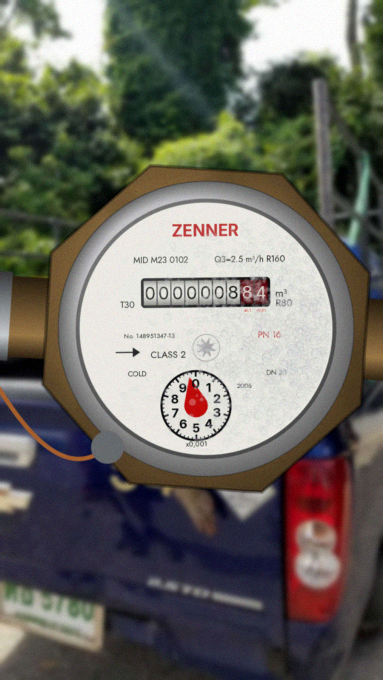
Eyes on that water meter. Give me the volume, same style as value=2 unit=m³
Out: value=8.839 unit=m³
